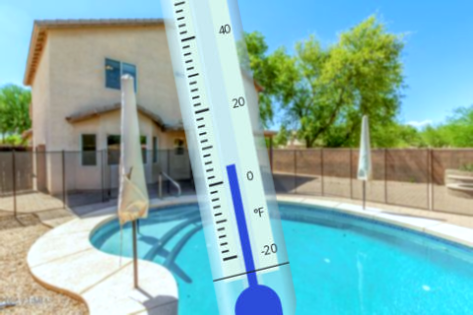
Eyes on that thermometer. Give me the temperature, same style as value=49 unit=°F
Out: value=4 unit=°F
